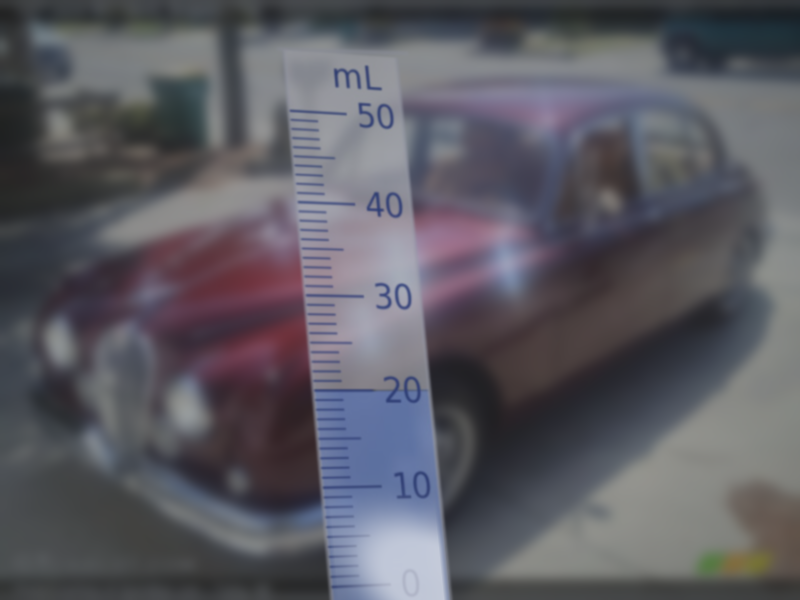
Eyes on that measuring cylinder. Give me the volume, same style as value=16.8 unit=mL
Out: value=20 unit=mL
